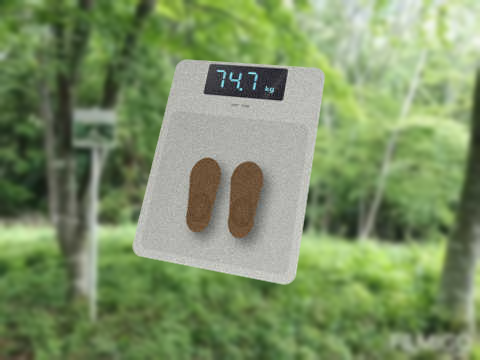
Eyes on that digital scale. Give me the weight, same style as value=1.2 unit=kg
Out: value=74.7 unit=kg
